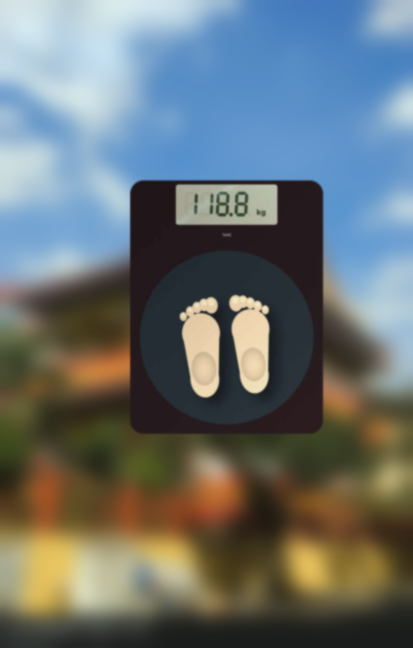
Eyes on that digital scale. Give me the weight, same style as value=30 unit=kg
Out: value=118.8 unit=kg
